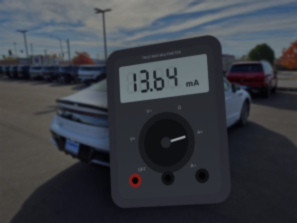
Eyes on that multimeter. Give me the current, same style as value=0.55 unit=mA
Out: value=13.64 unit=mA
